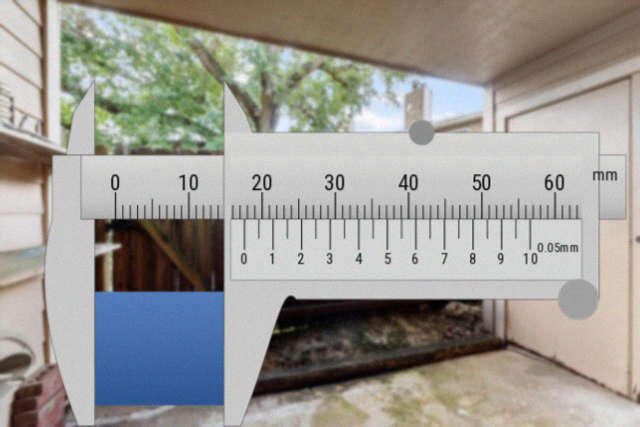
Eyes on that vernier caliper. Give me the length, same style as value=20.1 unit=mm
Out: value=17.6 unit=mm
